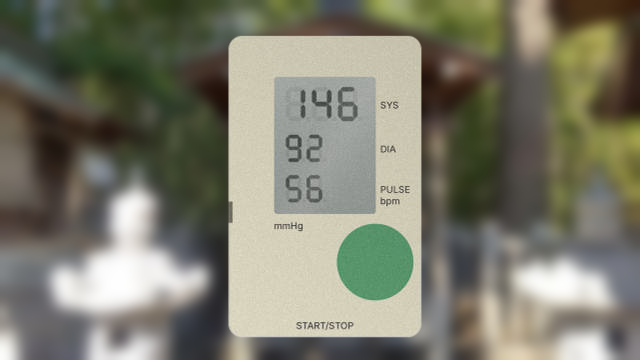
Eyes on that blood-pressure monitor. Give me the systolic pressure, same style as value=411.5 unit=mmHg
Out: value=146 unit=mmHg
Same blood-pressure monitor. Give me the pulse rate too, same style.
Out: value=56 unit=bpm
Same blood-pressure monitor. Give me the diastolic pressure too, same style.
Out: value=92 unit=mmHg
